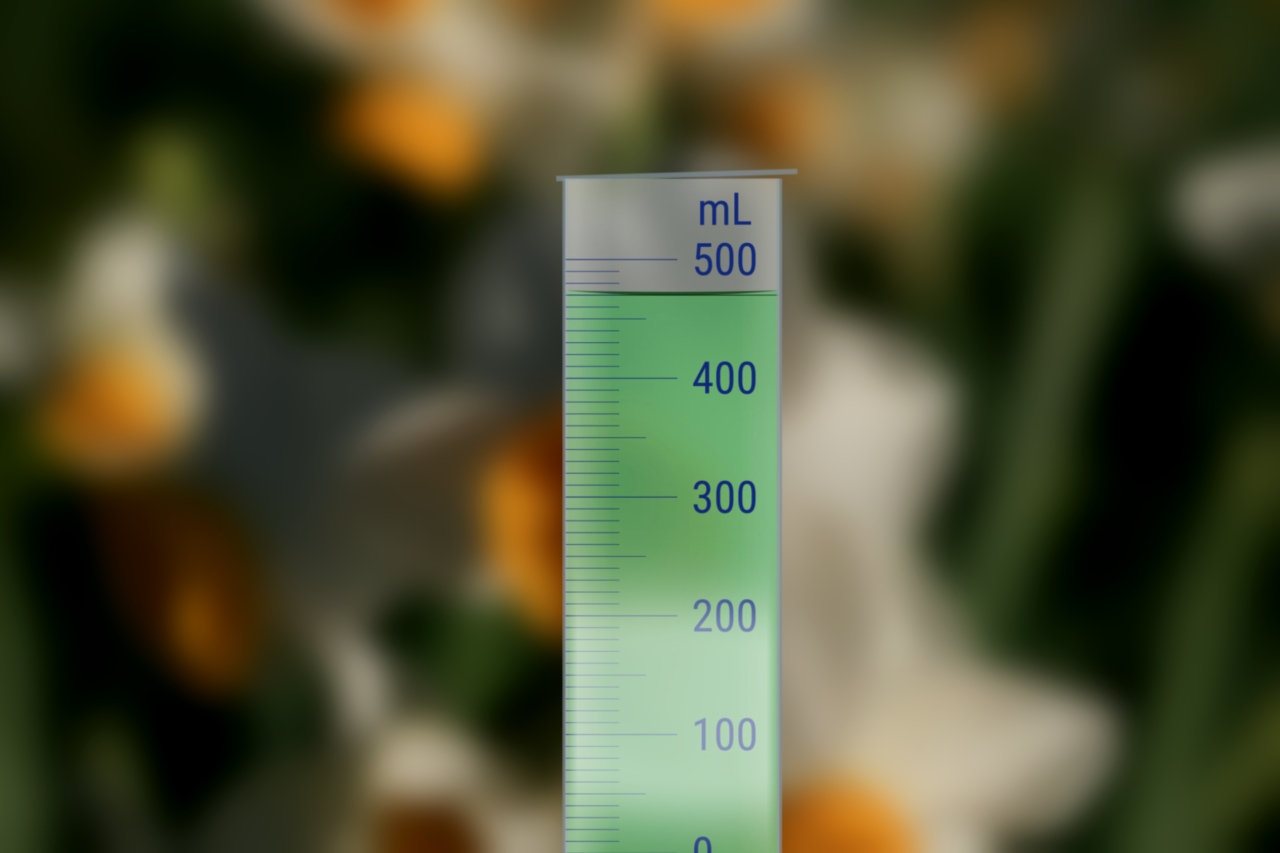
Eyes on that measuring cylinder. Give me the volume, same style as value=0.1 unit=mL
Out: value=470 unit=mL
